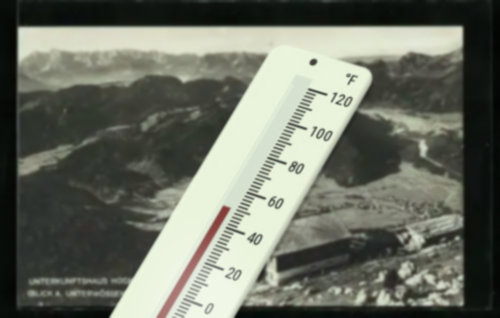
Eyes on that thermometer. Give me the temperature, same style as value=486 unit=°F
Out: value=50 unit=°F
